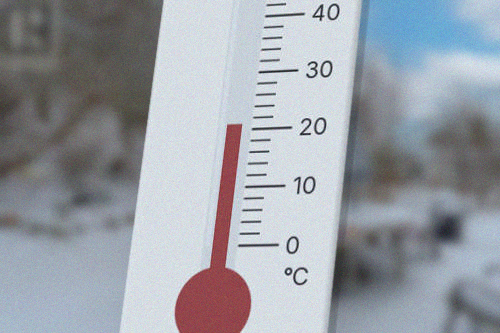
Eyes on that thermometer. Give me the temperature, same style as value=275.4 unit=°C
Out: value=21 unit=°C
